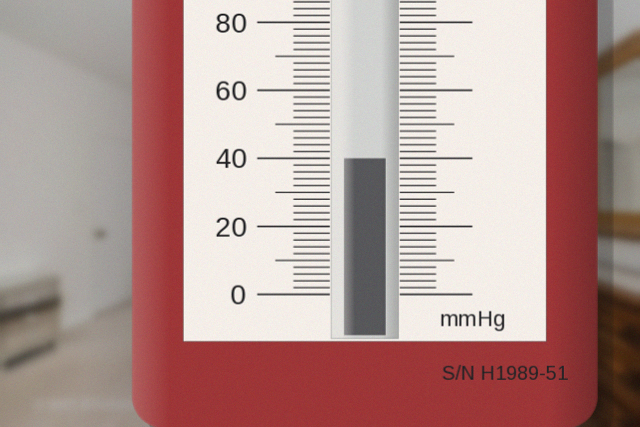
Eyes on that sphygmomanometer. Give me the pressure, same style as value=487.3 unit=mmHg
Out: value=40 unit=mmHg
